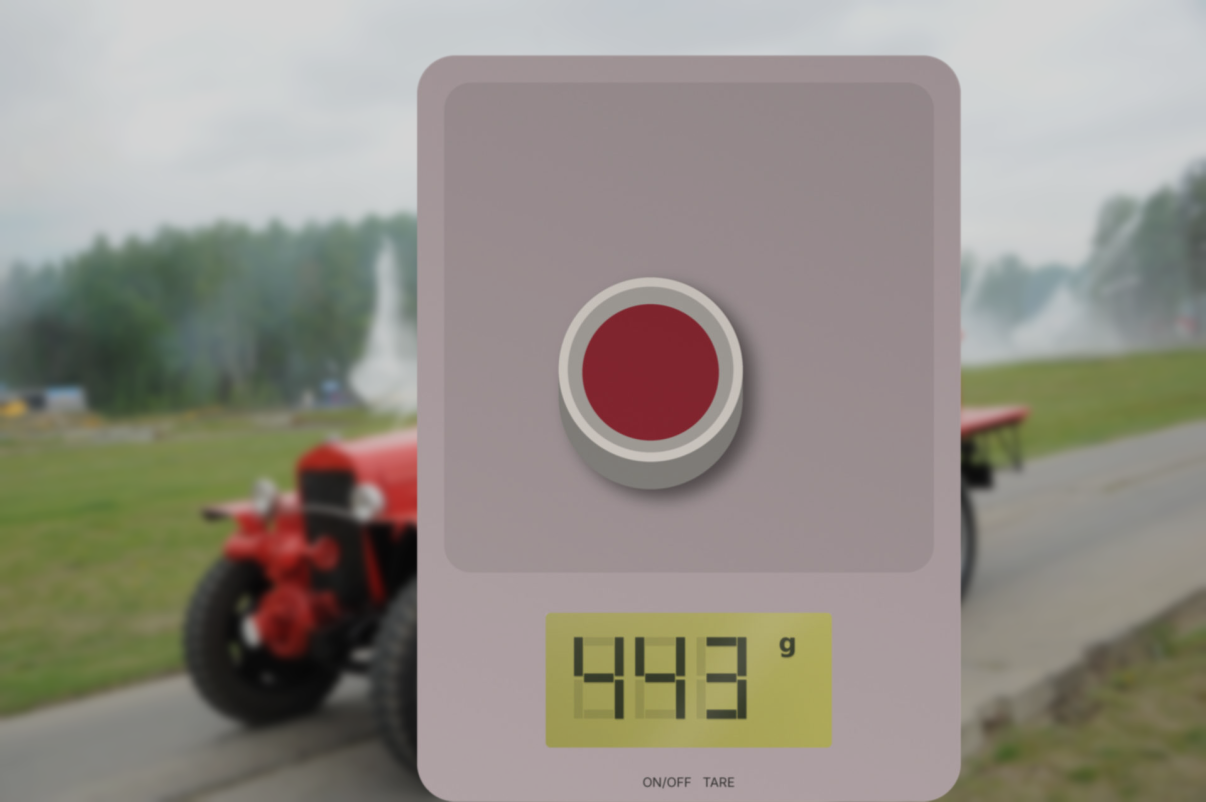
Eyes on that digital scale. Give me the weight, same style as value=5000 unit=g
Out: value=443 unit=g
